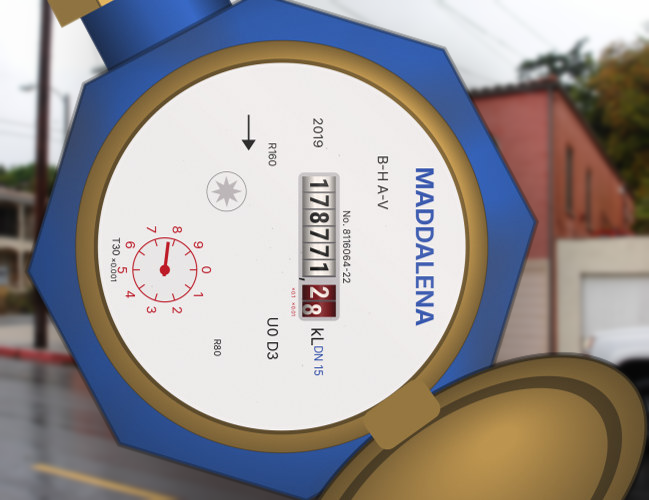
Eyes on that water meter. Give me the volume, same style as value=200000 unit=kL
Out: value=178771.277 unit=kL
